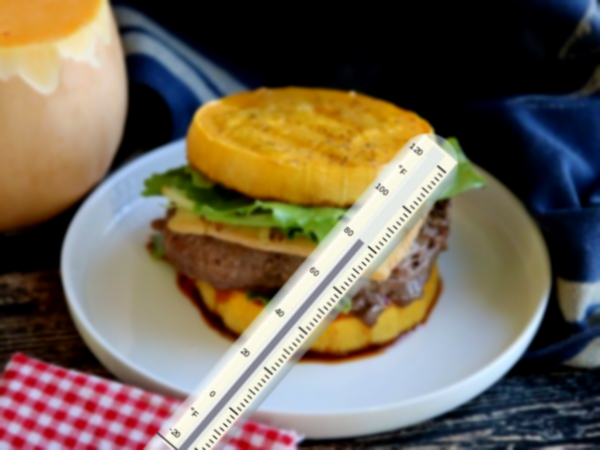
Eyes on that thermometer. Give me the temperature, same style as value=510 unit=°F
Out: value=80 unit=°F
